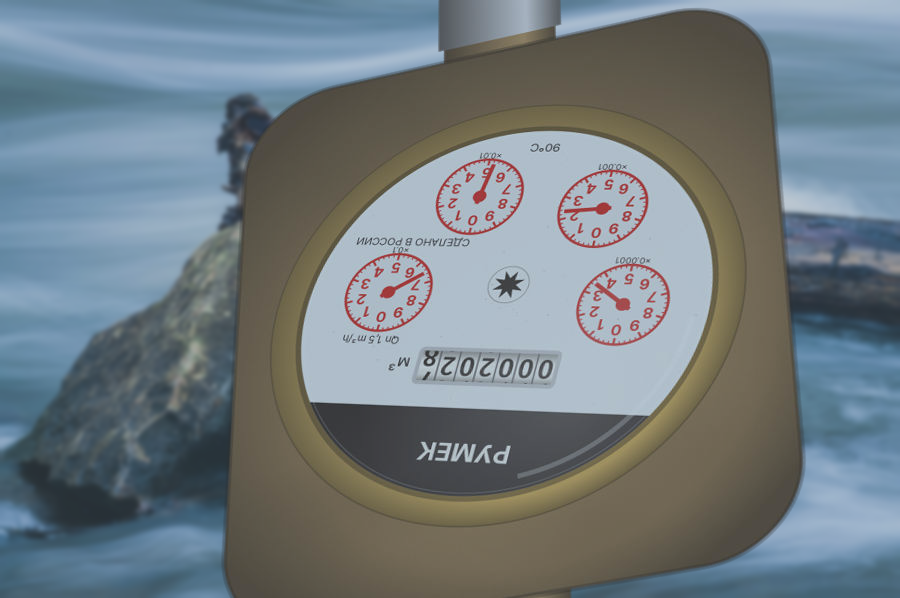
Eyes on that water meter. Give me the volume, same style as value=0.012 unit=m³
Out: value=2027.6523 unit=m³
